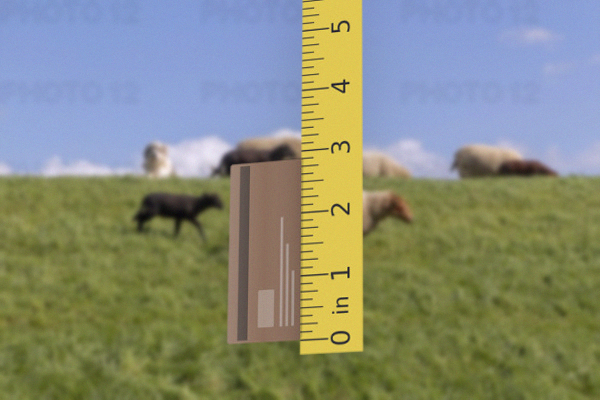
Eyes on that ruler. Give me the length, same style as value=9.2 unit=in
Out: value=2.875 unit=in
